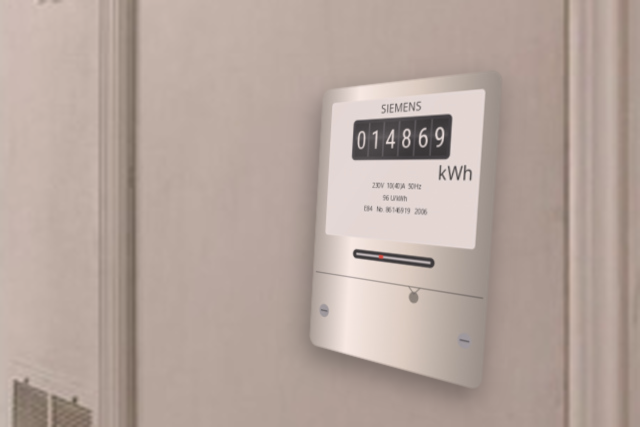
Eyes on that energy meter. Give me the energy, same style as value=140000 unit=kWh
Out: value=14869 unit=kWh
